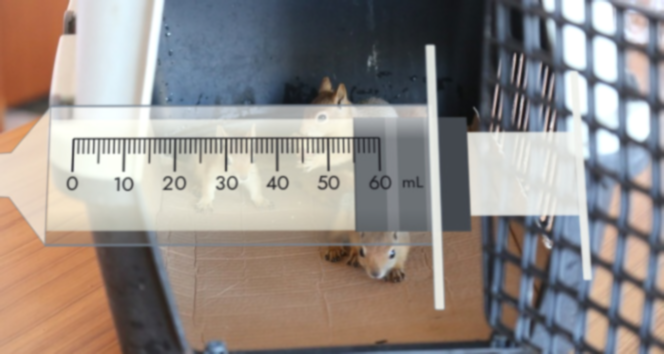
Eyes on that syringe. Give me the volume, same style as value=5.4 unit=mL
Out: value=55 unit=mL
